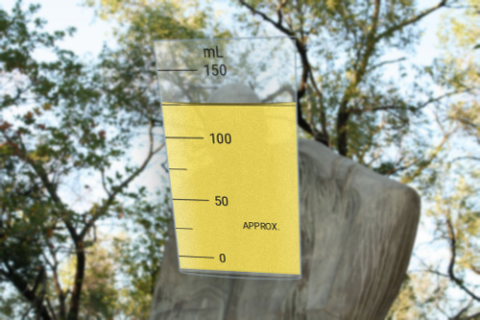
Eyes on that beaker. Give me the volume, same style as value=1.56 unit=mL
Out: value=125 unit=mL
